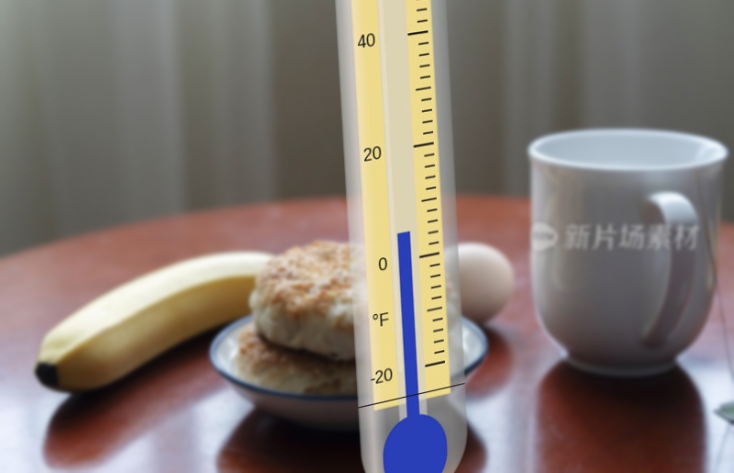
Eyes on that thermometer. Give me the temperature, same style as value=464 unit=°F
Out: value=5 unit=°F
